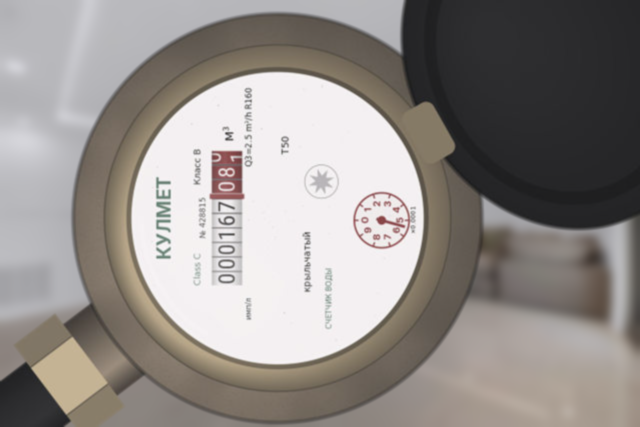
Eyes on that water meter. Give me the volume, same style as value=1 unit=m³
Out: value=167.0805 unit=m³
